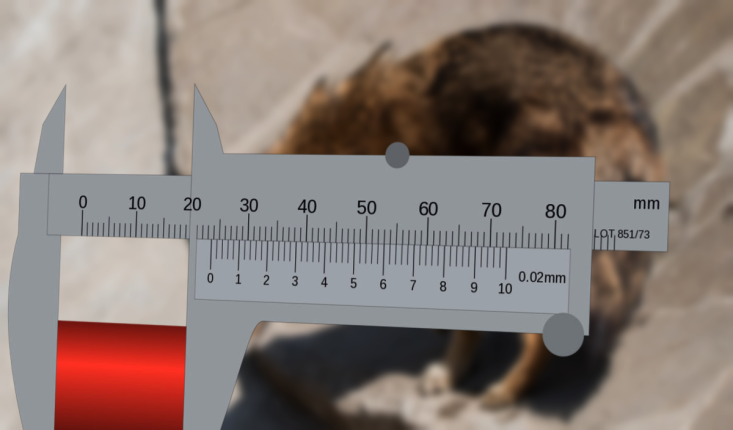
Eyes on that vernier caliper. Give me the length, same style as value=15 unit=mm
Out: value=23.6 unit=mm
